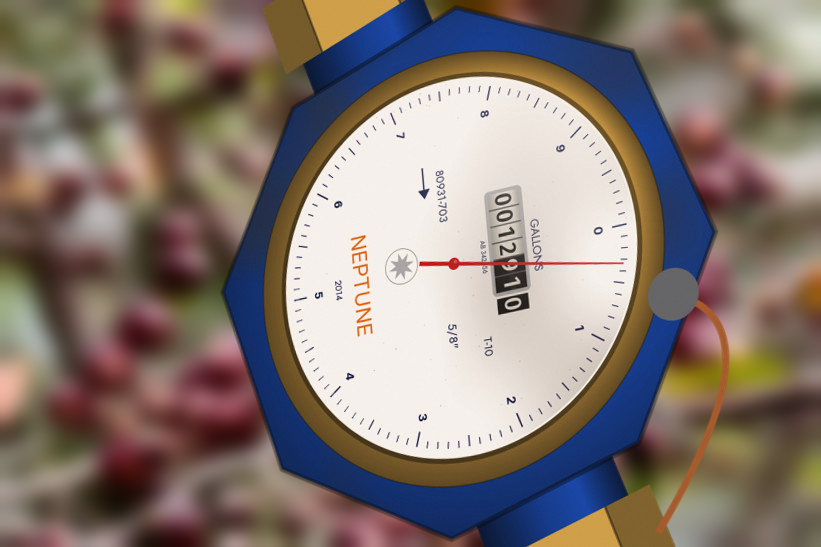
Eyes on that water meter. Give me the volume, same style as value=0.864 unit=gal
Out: value=12910.3 unit=gal
